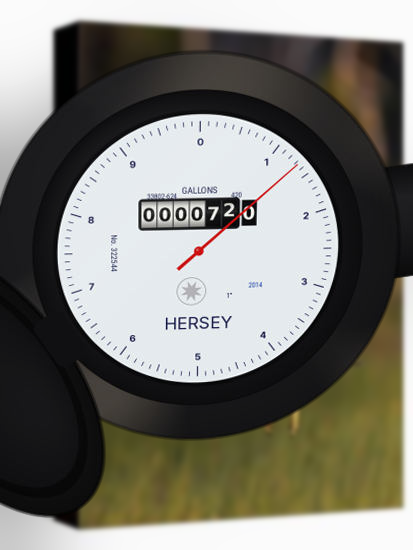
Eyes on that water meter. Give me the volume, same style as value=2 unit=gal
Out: value=721.3 unit=gal
